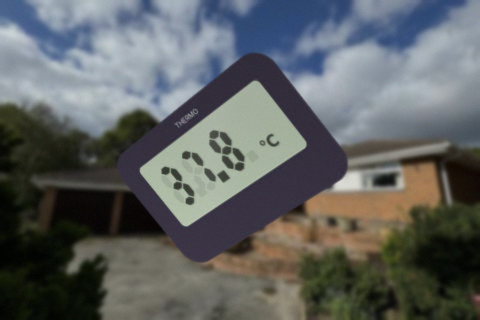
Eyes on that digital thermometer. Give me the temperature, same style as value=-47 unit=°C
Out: value=37.8 unit=°C
